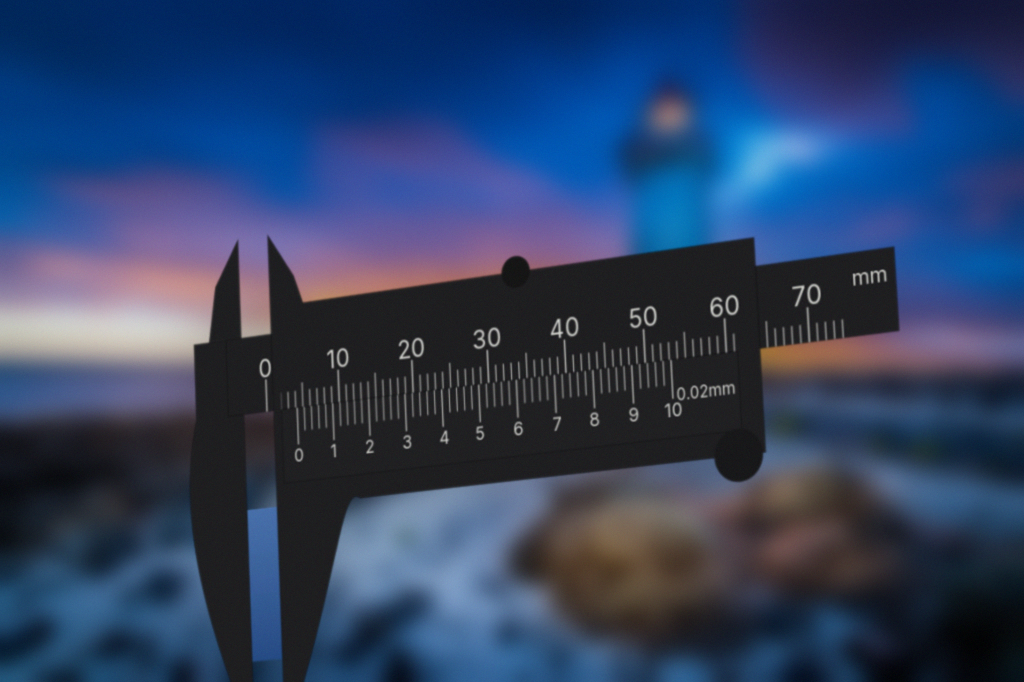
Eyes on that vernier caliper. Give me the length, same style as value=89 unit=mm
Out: value=4.2 unit=mm
